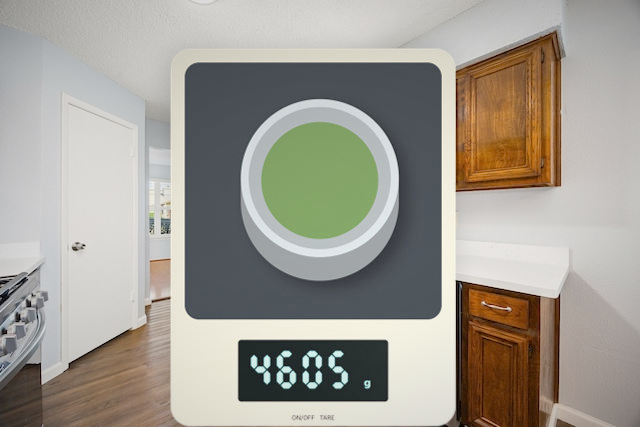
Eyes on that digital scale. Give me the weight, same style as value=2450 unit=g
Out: value=4605 unit=g
